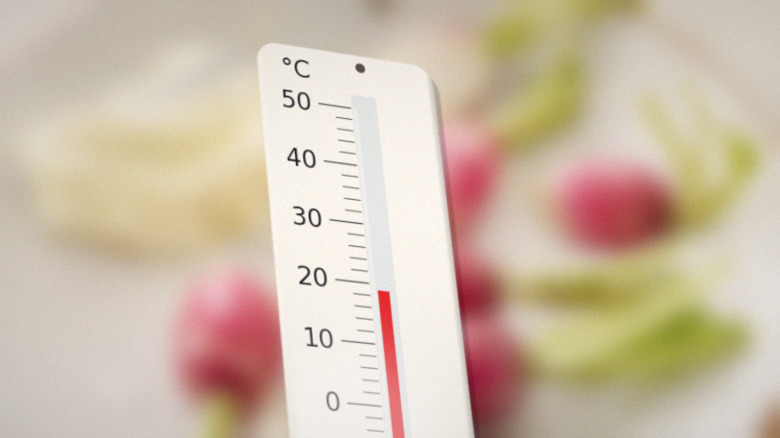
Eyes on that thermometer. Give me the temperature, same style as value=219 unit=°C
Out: value=19 unit=°C
